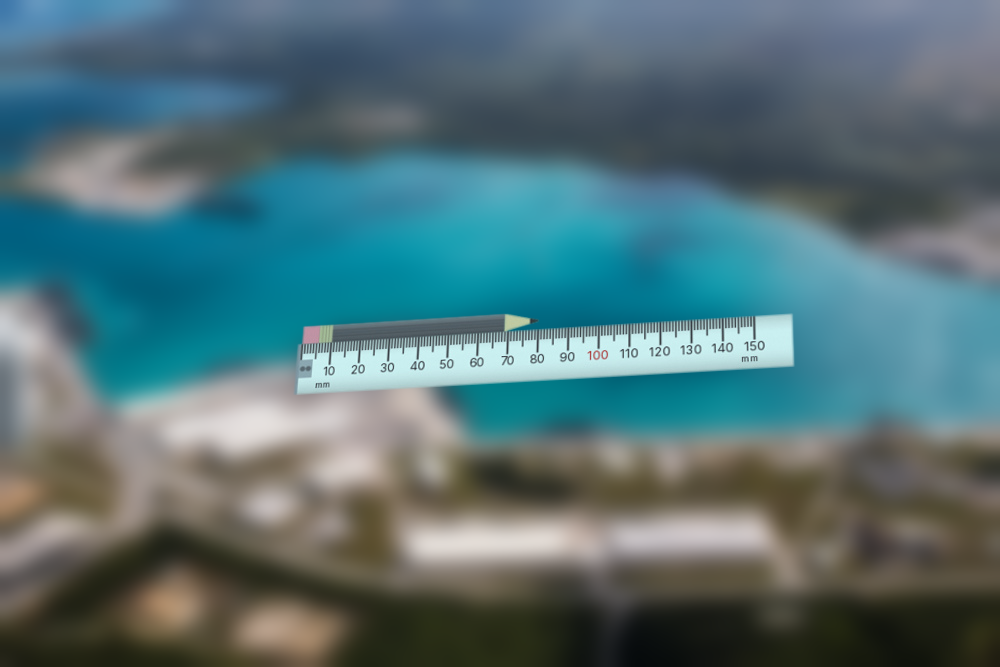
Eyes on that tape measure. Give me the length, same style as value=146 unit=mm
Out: value=80 unit=mm
